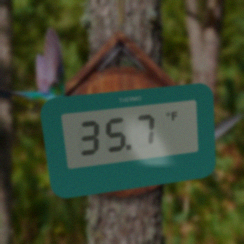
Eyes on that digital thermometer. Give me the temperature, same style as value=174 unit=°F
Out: value=35.7 unit=°F
